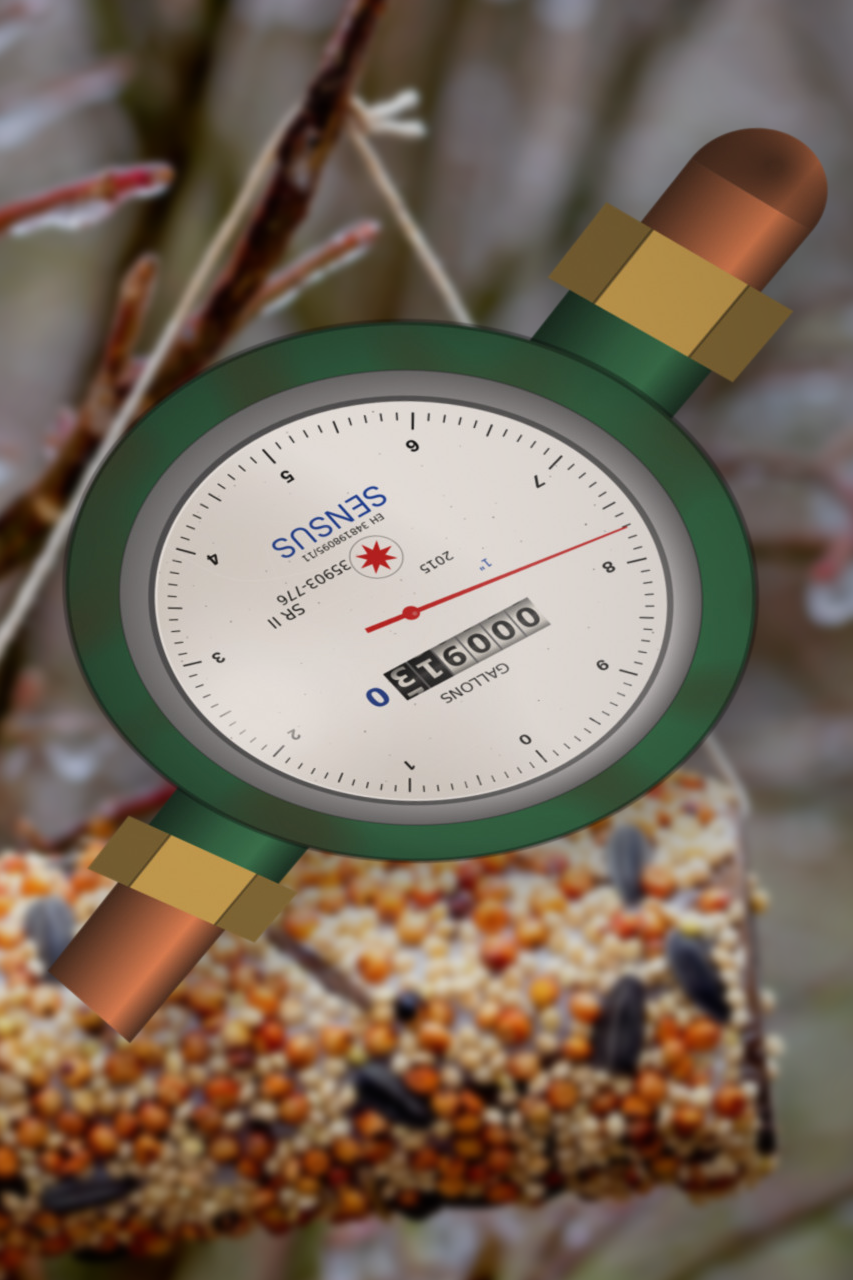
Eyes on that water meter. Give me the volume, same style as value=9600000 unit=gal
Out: value=9127.7 unit=gal
